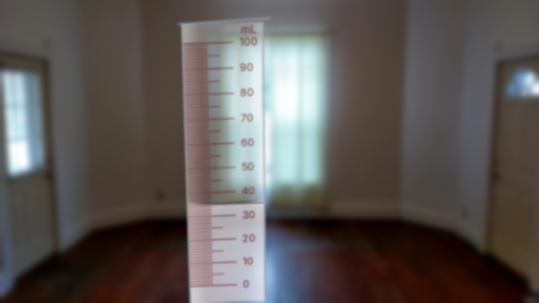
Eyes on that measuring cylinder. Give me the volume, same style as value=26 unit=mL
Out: value=35 unit=mL
